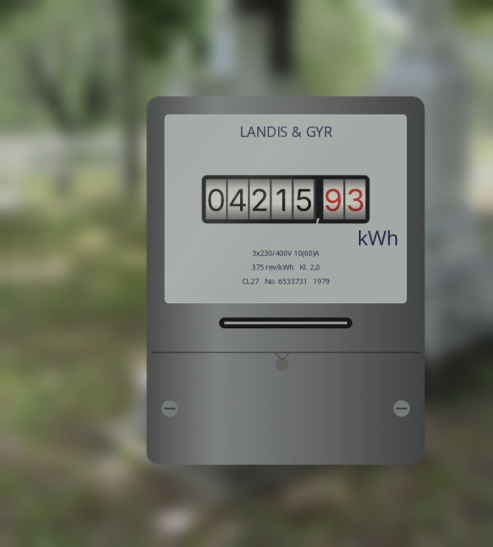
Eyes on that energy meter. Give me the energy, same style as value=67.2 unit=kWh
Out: value=4215.93 unit=kWh
